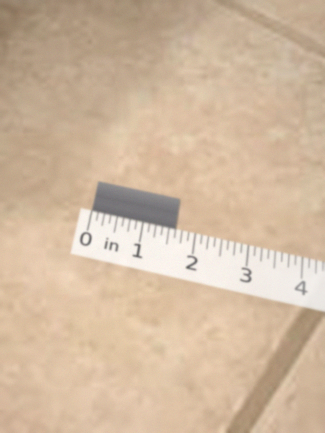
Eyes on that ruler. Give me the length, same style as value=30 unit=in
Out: value=1.625 unit=in
